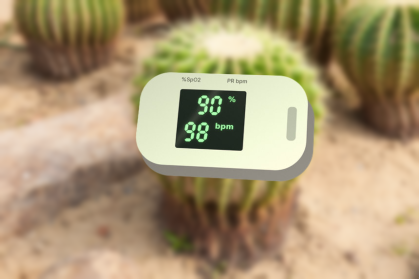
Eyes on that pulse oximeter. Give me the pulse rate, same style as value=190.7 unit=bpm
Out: value=98 unit=bpm
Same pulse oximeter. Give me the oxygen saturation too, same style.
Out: value=90 unit=%
